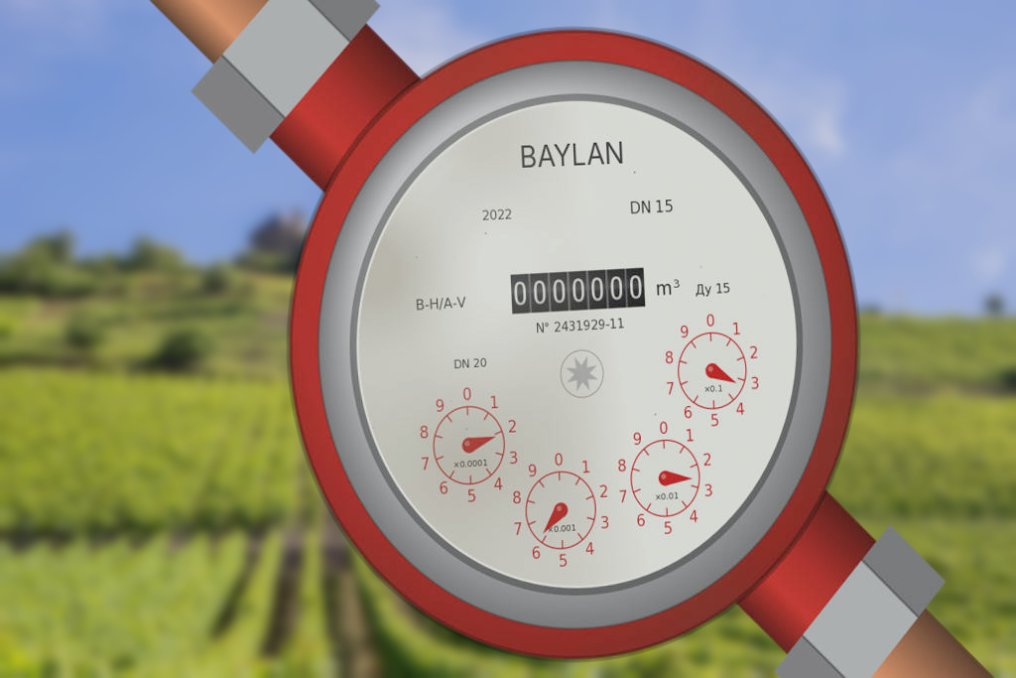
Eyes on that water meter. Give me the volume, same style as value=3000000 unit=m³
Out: value=0.3262 unit=m³
